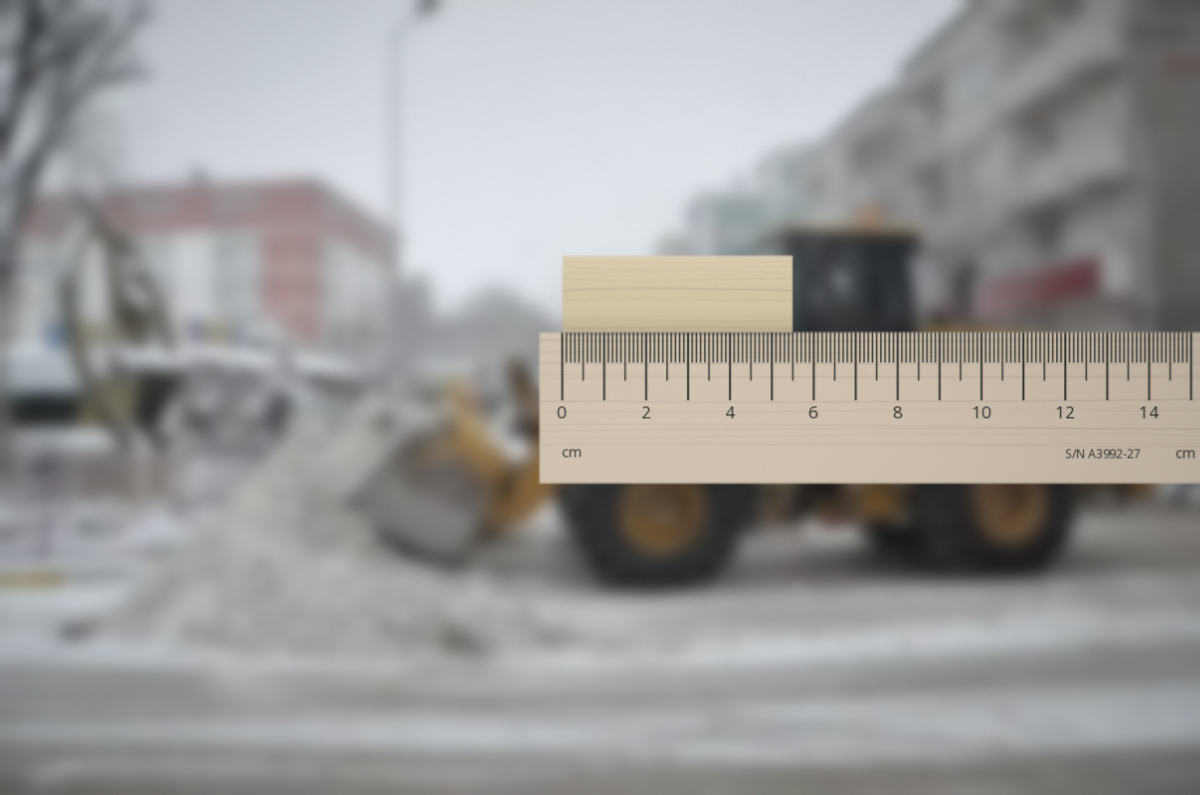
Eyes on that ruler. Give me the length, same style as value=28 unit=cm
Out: value=5.5 unit=cm
